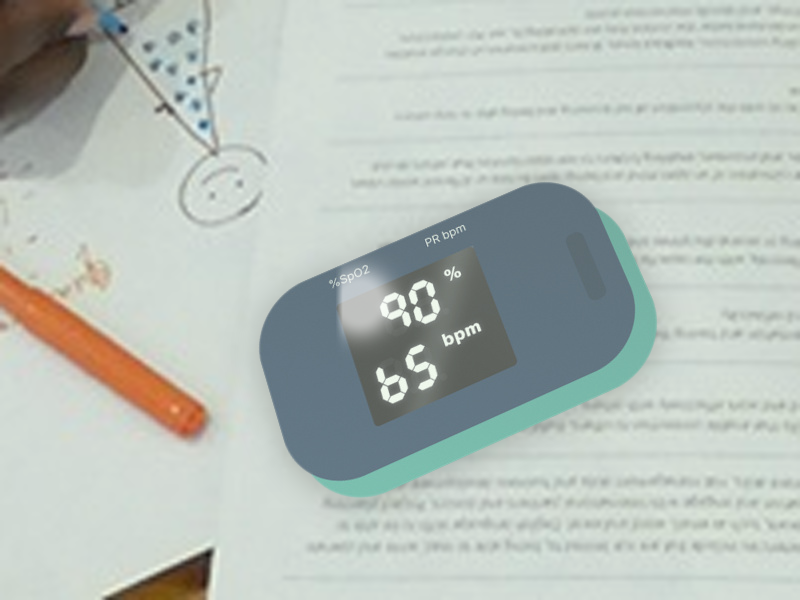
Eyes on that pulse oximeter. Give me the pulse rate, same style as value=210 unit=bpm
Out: value=65 unit=bpm
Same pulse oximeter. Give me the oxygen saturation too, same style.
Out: value=90 unit=%
